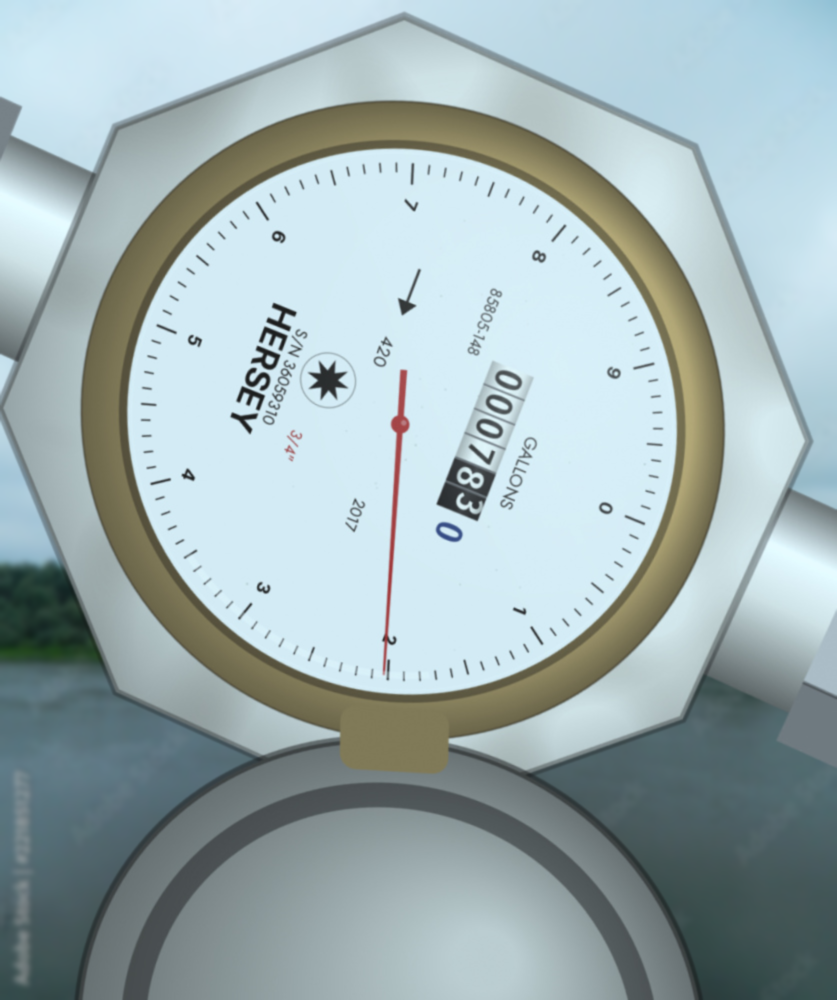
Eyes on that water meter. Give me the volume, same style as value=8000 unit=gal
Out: value=7832.0 unit=gal
